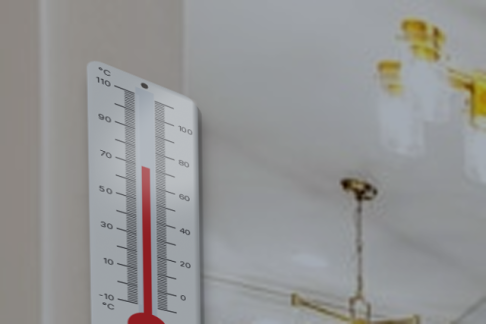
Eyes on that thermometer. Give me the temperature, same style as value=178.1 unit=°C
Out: value=70 unit=°C
